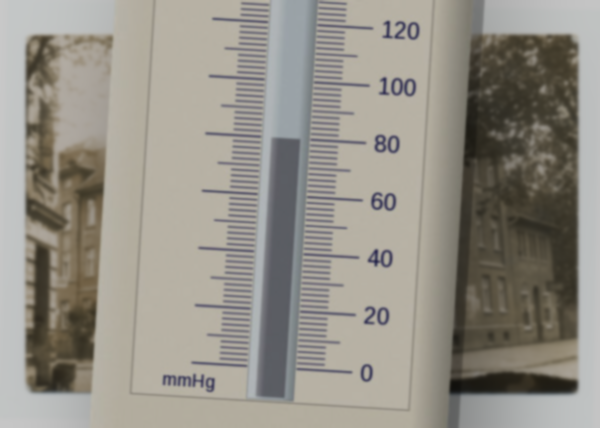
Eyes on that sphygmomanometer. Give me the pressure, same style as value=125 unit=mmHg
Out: value=80 unit=mmHg
